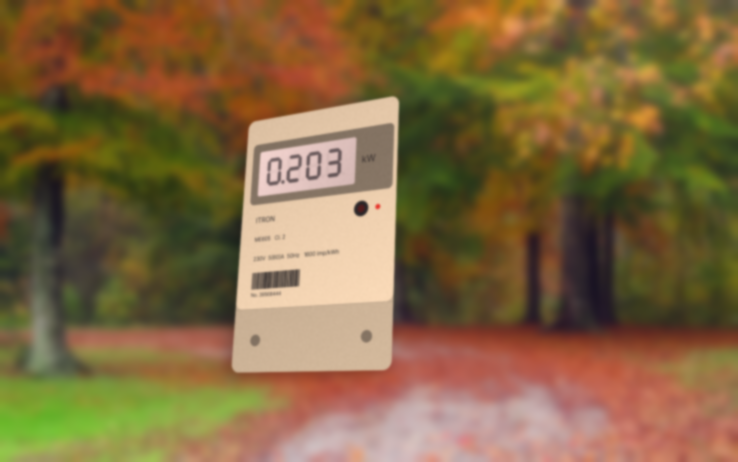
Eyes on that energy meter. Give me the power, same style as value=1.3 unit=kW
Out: value=0.203 unit=kW
